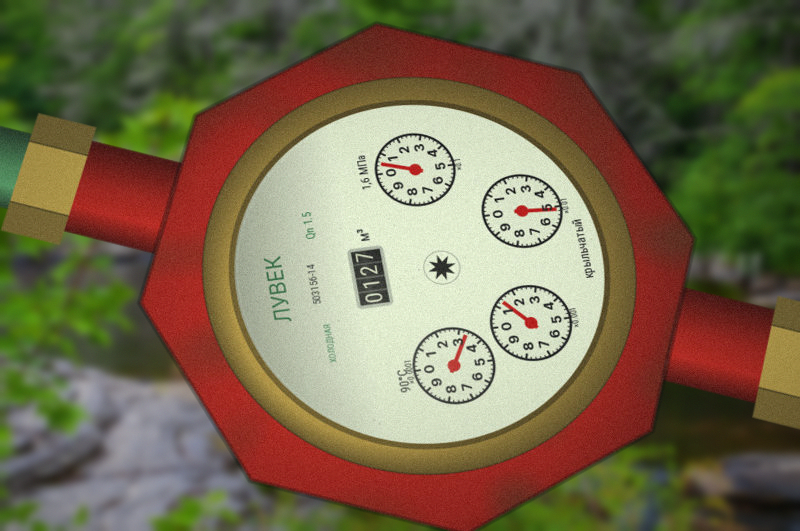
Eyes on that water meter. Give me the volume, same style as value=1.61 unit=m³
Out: value=127.0513 unit=m³
